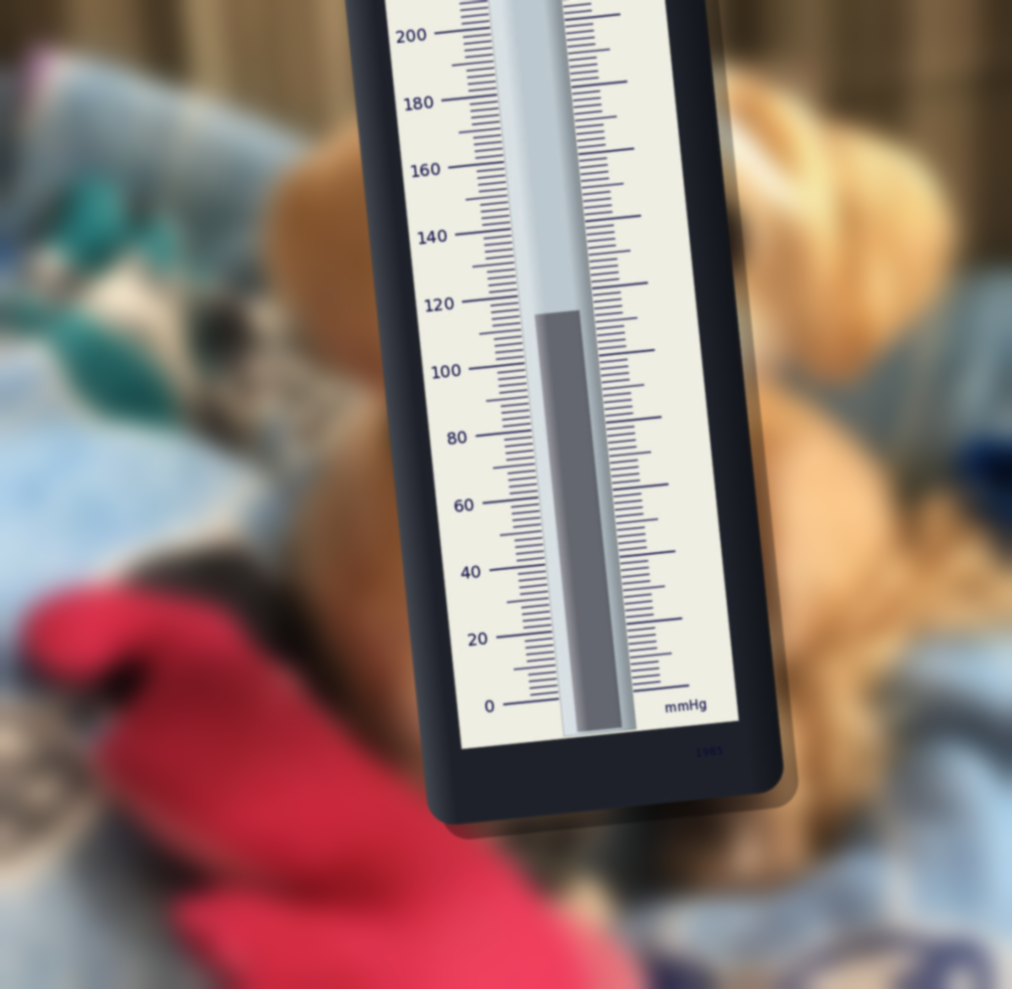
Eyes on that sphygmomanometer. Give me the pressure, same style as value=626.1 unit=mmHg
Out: value=114 unit=mmHg
